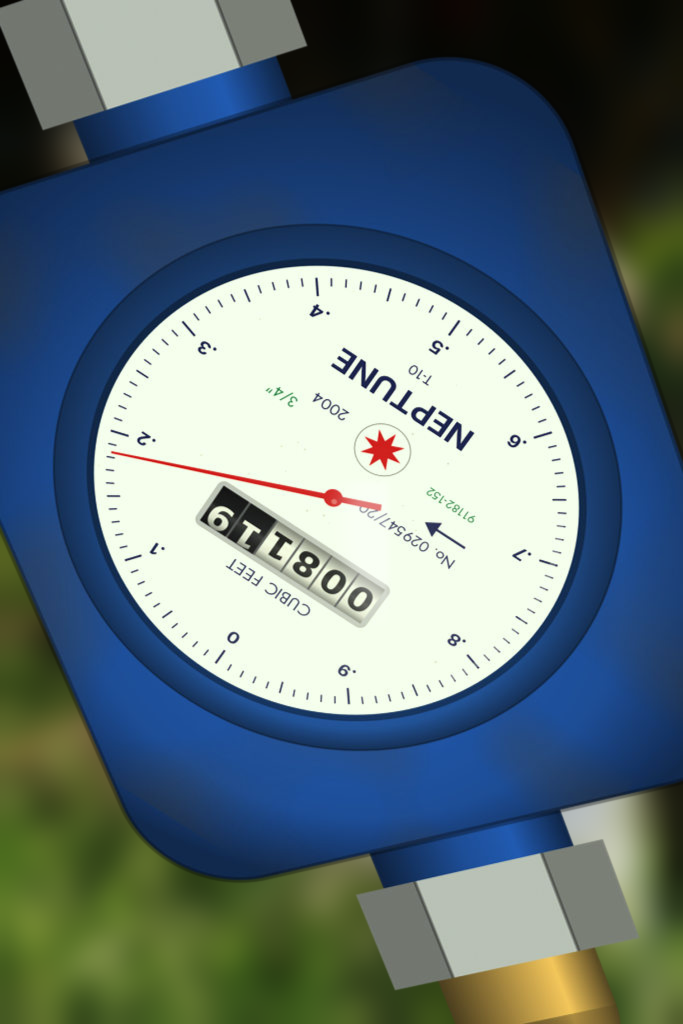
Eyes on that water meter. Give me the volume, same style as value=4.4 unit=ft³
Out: value=8119.18 unit=ft³
